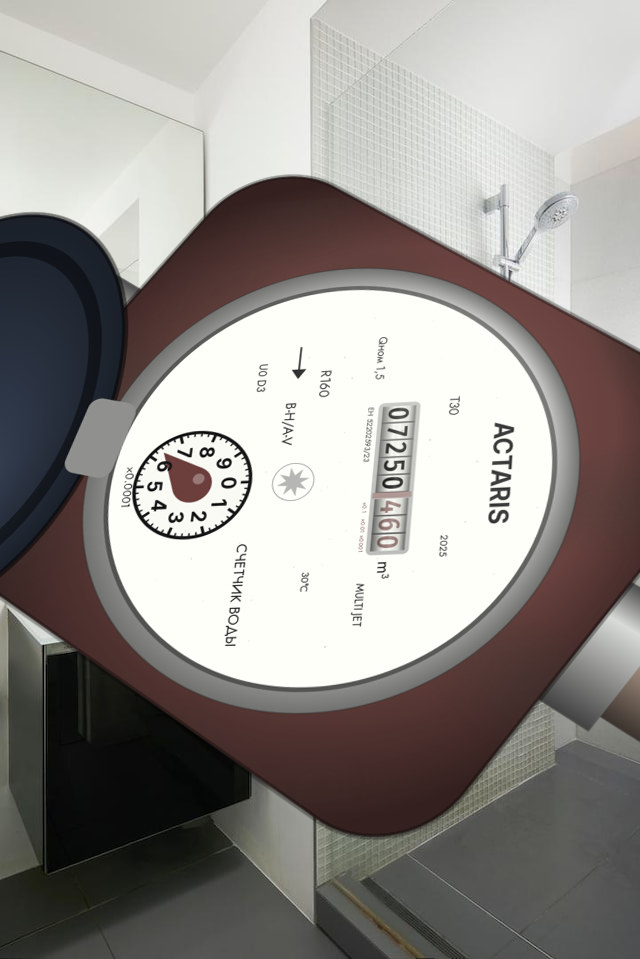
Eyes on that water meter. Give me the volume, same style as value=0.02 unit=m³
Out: value=7250.4606 unit=m³
